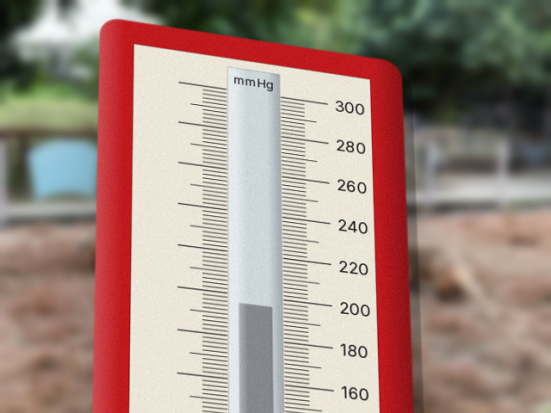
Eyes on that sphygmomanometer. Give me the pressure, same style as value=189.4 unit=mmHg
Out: value=196 unit=mmHg
